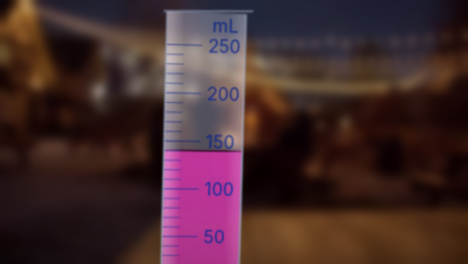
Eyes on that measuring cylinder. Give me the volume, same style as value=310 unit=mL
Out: value=140 unit=mL
